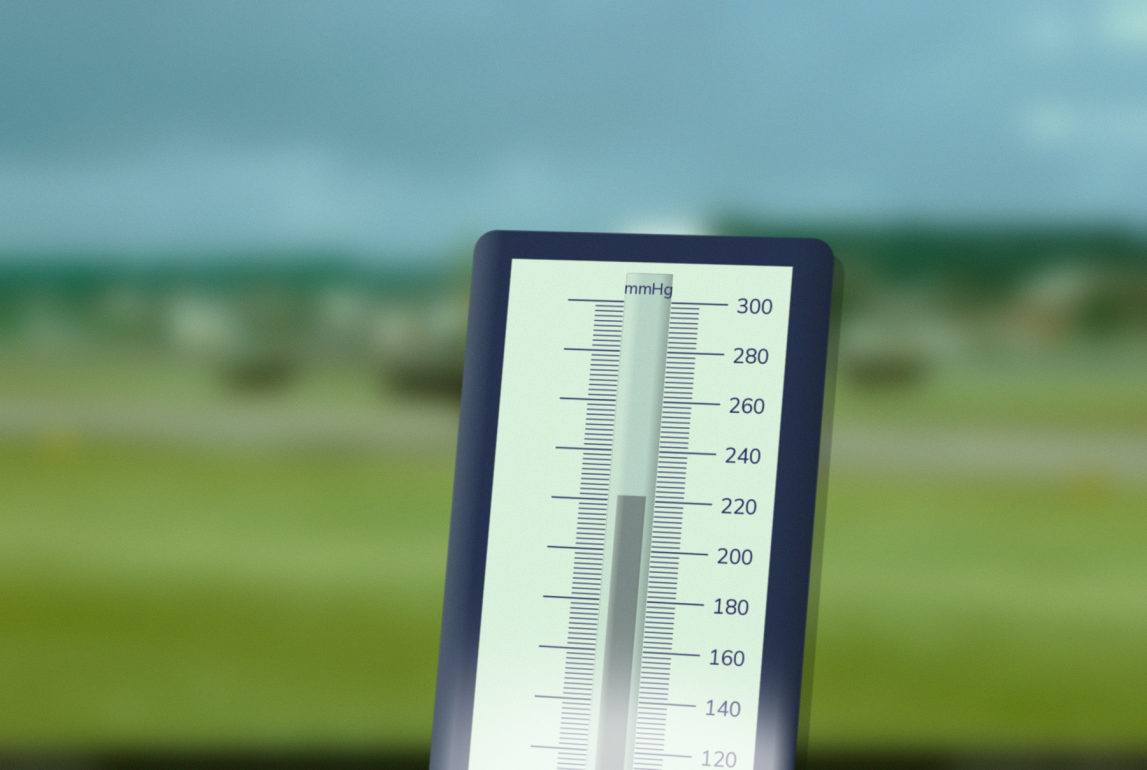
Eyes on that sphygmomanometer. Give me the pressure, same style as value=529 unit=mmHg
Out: value=222 unit=mmHg
